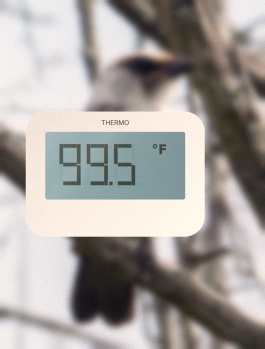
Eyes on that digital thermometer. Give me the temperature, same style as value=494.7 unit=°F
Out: value=99.5 unit=°F
